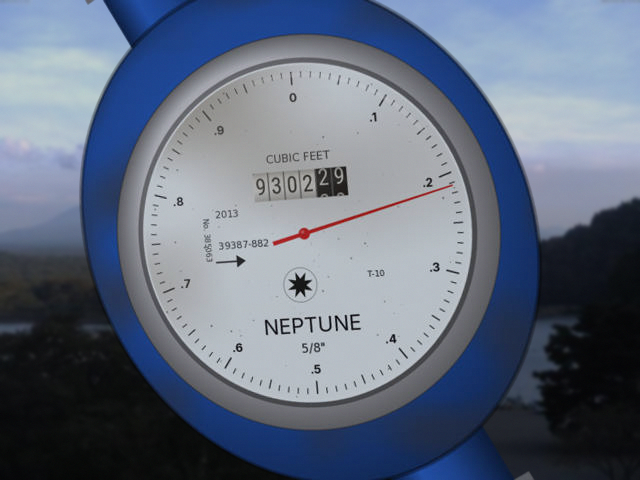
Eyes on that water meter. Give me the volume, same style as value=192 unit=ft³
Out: value=930229.21 unit=ft³
